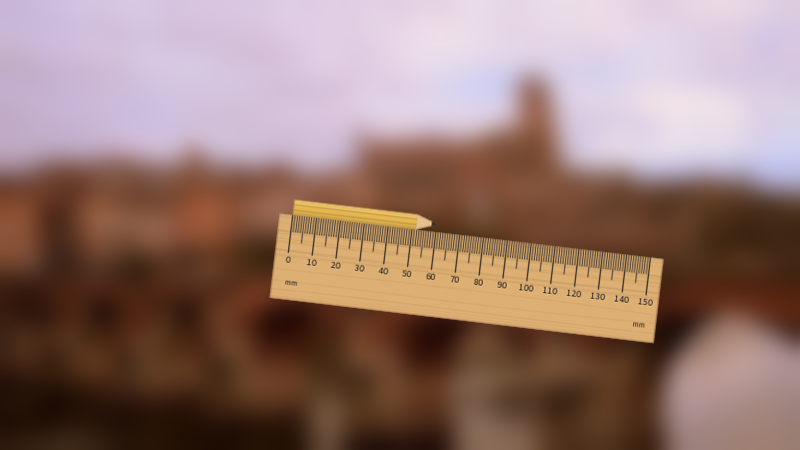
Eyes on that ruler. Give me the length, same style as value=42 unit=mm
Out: value=60 unit=mm
